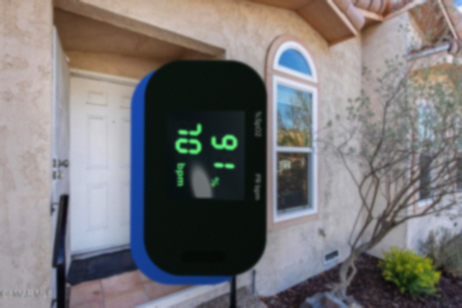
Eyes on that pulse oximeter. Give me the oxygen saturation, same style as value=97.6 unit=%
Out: value=91 unit=%
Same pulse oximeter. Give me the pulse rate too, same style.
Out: value=70 unit=bpm
